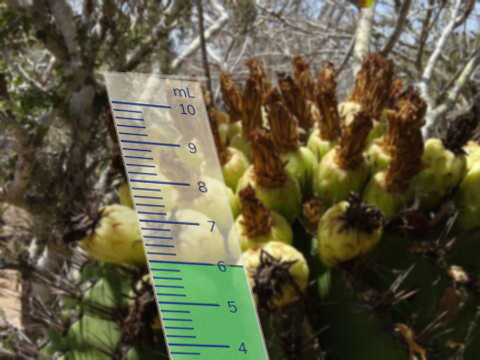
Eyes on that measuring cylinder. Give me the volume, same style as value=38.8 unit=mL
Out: value=6 unit=mL
